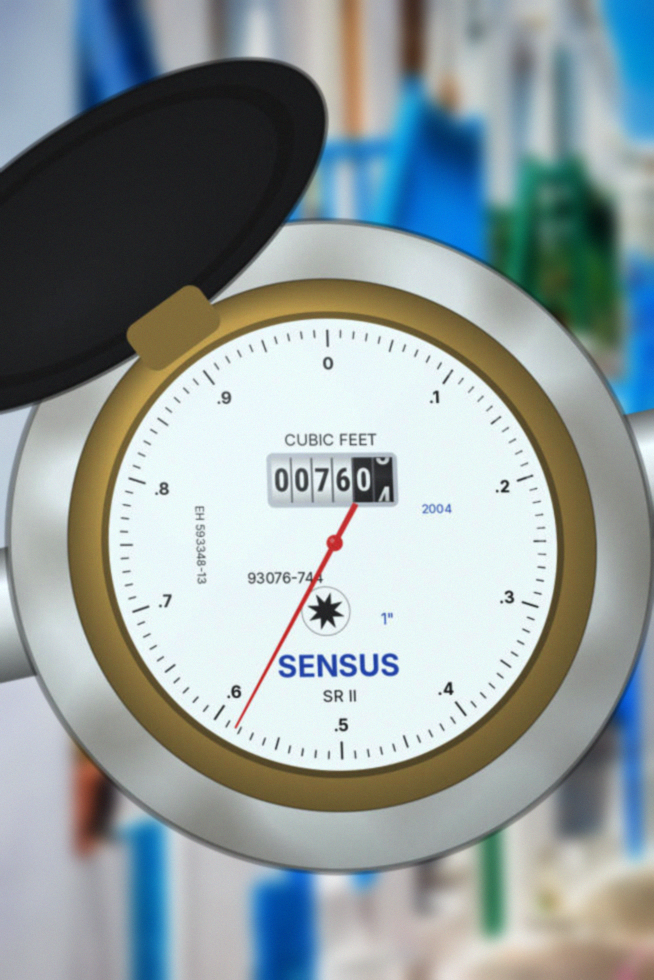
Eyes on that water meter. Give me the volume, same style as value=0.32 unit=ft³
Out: value=7603.58 unit=ft³
